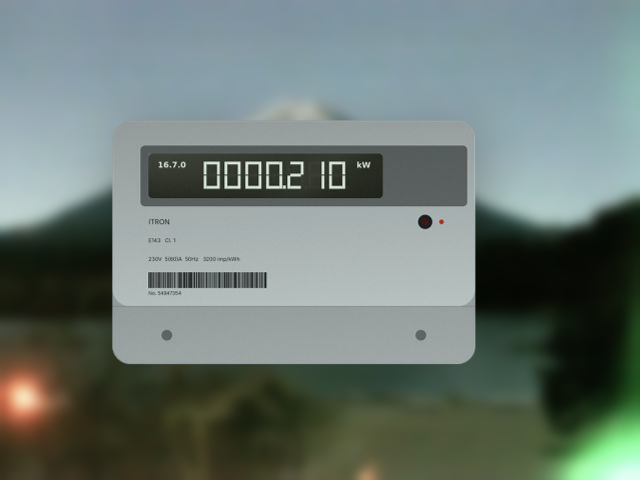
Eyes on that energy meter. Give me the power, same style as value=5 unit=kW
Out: value=0.210 unit=kW
